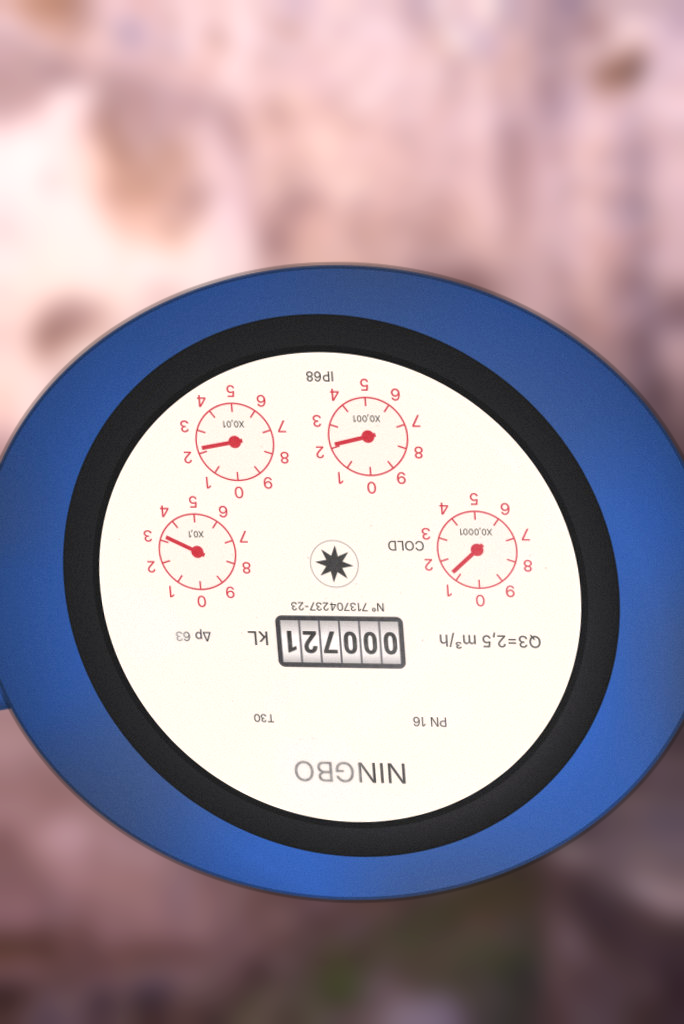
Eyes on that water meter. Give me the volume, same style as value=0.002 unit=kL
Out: value=721.3221 unit=kL
